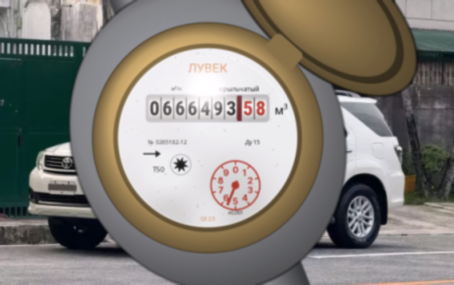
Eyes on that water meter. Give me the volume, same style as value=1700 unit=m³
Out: value=666493.585 unit=m³
